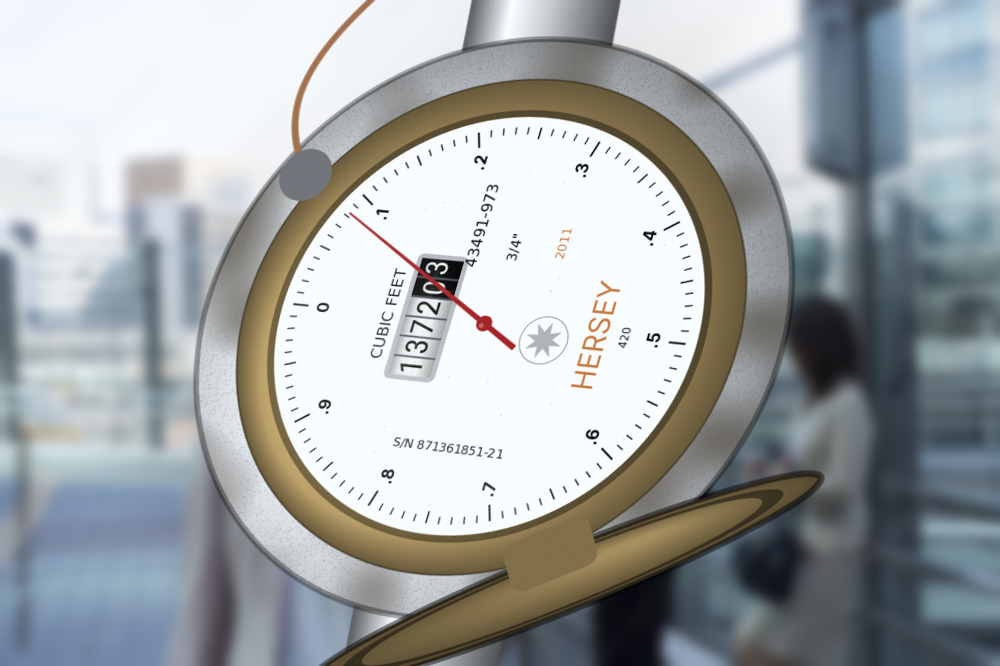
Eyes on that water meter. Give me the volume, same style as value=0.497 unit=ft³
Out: value=137203.08 unit=ft³
